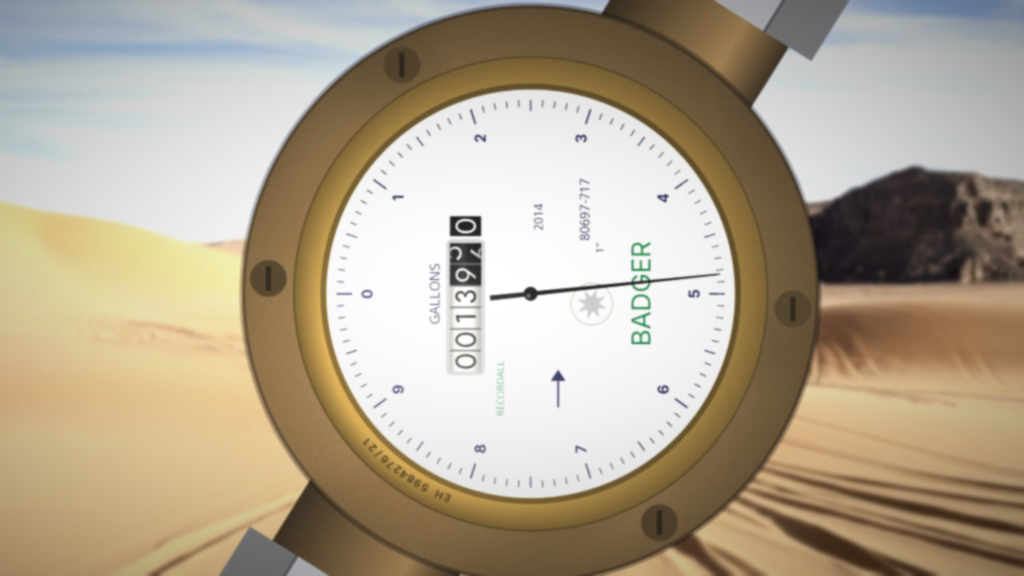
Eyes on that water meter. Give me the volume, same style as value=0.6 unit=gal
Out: value=13954.8 unit=gal
